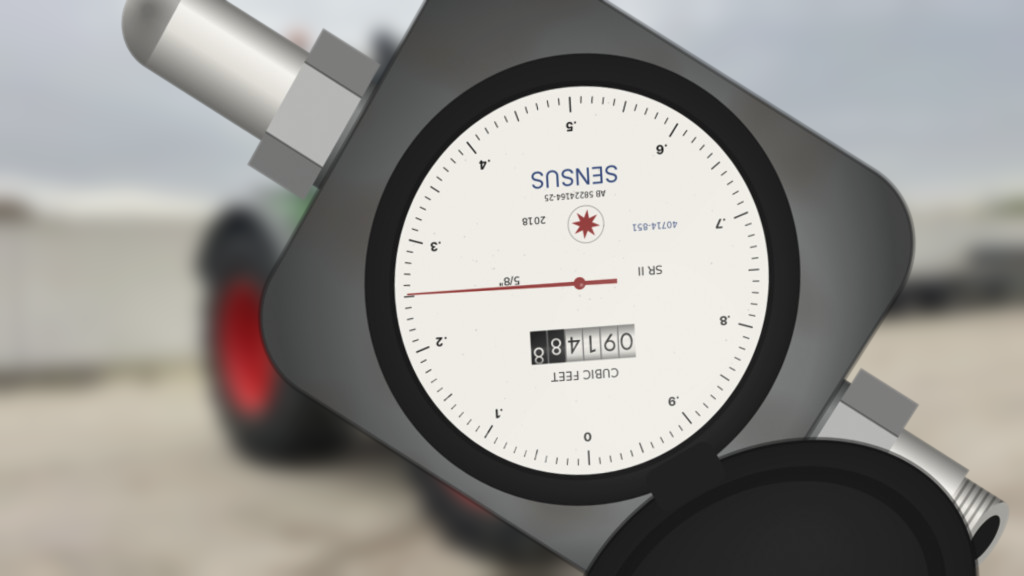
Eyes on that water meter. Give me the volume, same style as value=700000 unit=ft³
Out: value=91488.25 unit=ft³
